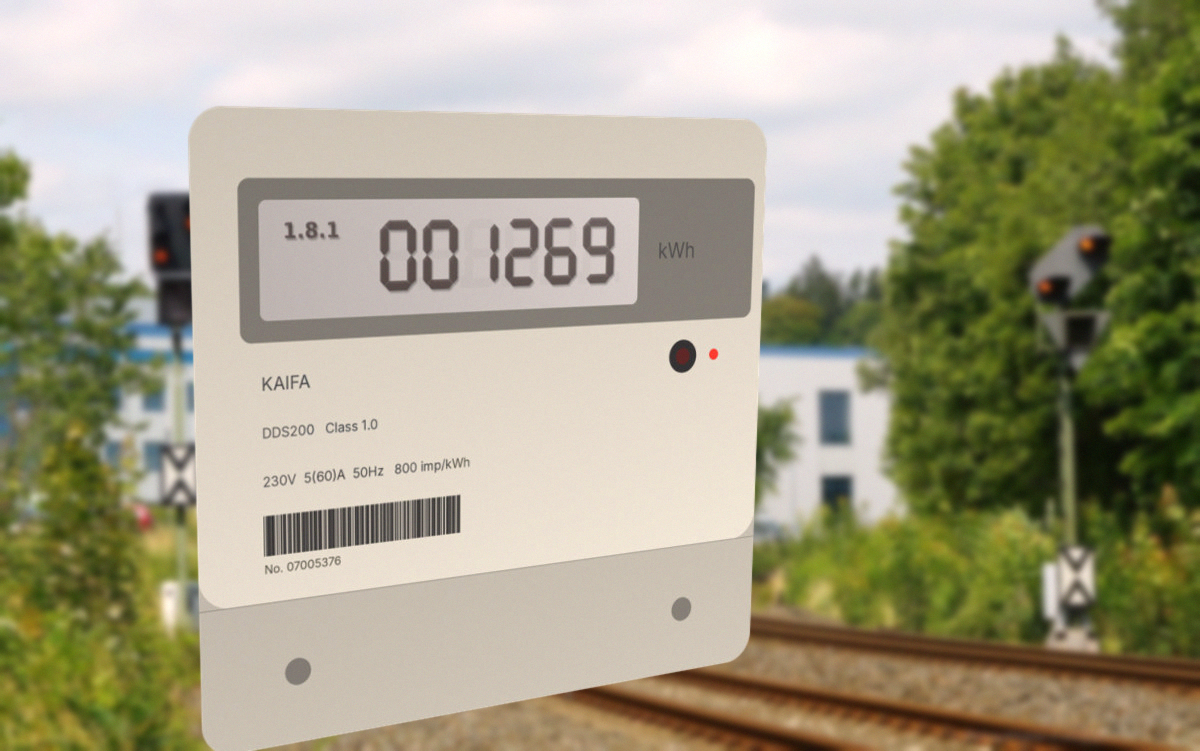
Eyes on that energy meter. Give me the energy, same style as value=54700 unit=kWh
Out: value=1269 unit=kWh
